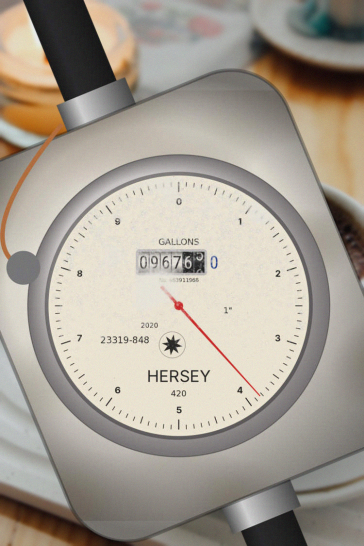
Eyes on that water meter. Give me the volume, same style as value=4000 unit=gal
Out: value=967653.8 unit=gal
